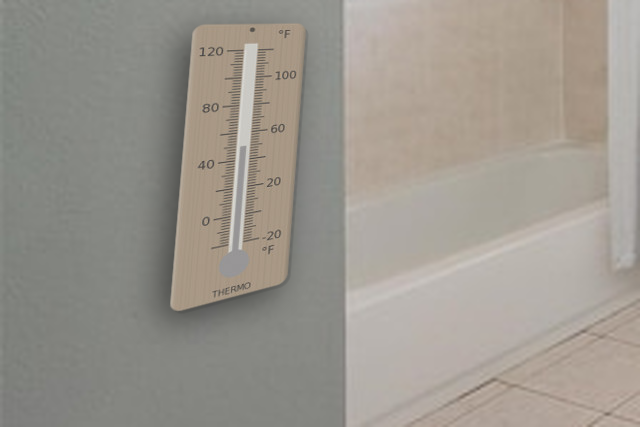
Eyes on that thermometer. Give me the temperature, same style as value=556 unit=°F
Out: value=50 unit=°F
